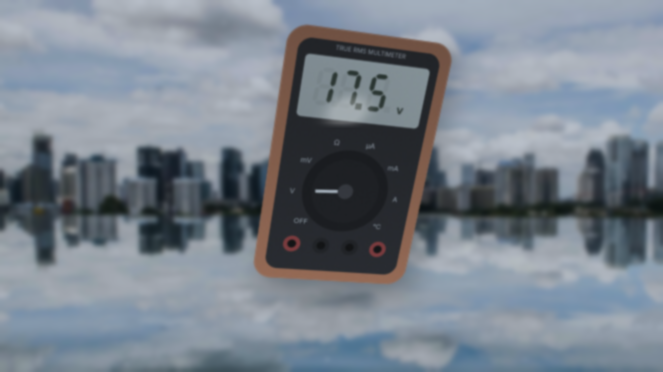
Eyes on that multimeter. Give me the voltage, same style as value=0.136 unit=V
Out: value=17.5 unit=V
